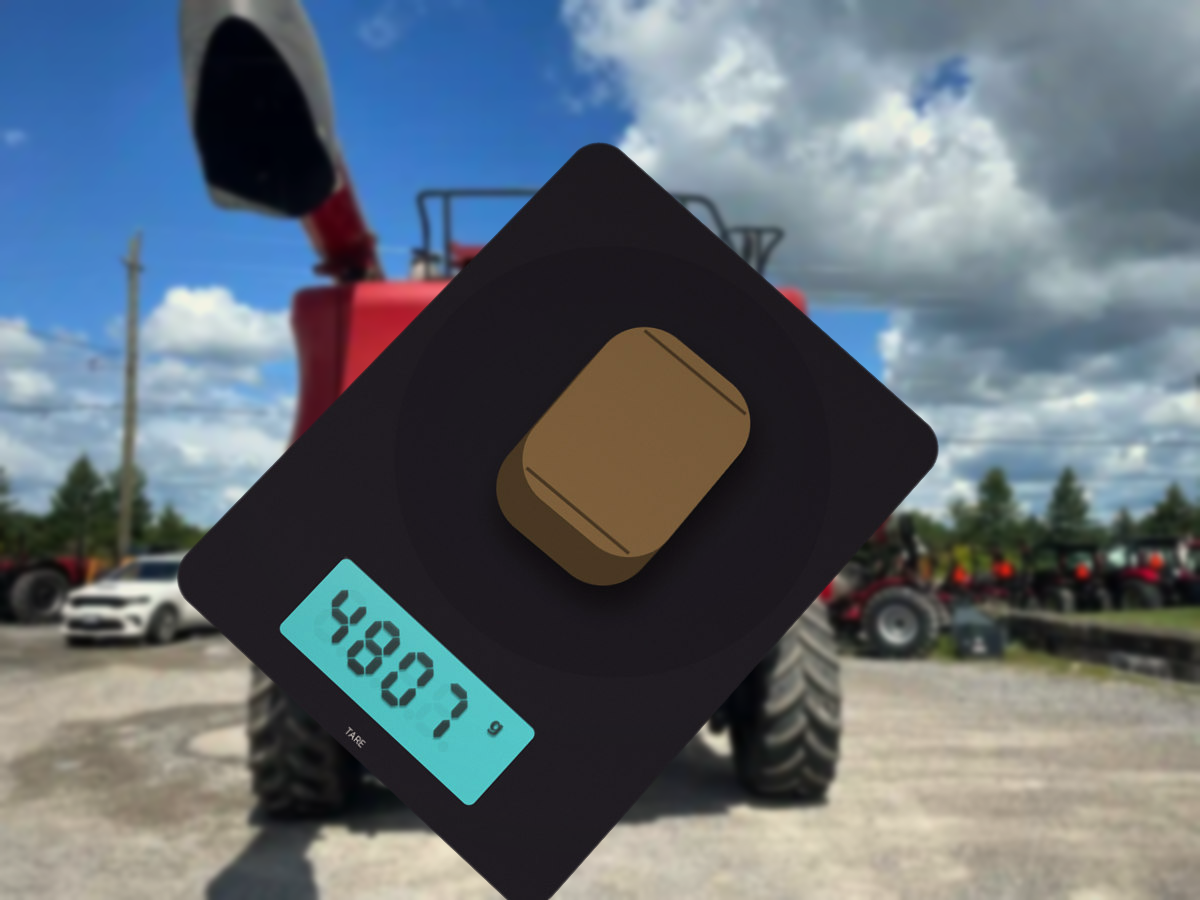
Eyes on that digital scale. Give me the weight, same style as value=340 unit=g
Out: value=4807 unit=g
